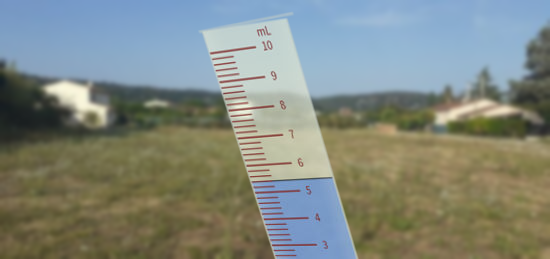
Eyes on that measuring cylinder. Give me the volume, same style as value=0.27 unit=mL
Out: value=5.4 unit=mL
